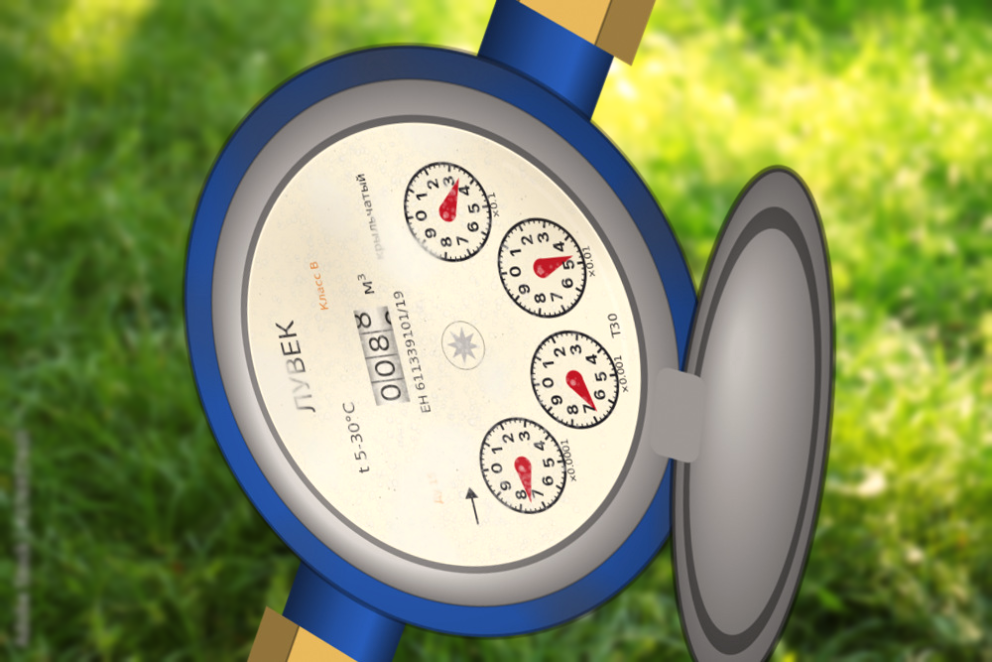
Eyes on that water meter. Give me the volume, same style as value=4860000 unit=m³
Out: value=88.3467 unit=m³
